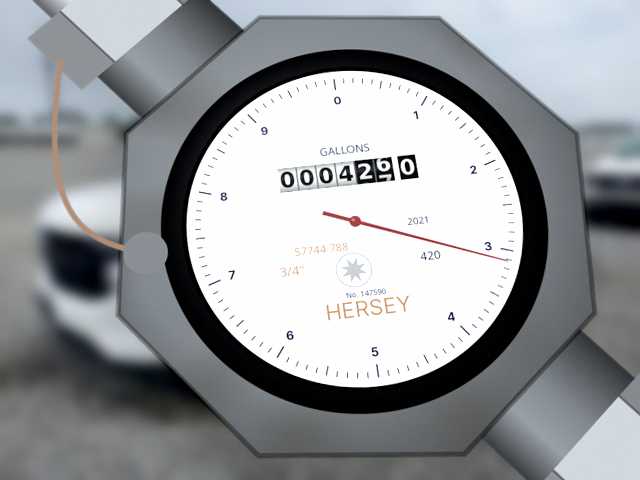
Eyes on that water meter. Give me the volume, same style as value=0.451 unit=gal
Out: value=4263.1 unit=gal
